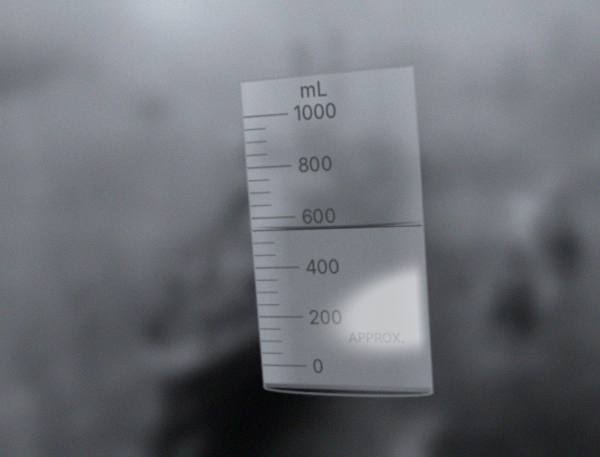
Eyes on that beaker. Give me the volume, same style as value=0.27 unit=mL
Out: value=550 unit=mL
